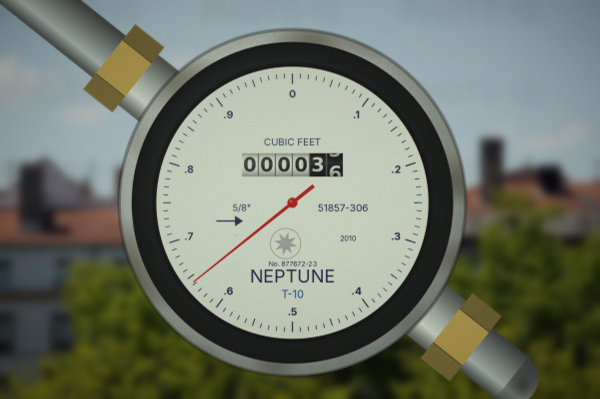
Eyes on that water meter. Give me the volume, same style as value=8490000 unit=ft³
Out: value=35.64 unit=ft³
